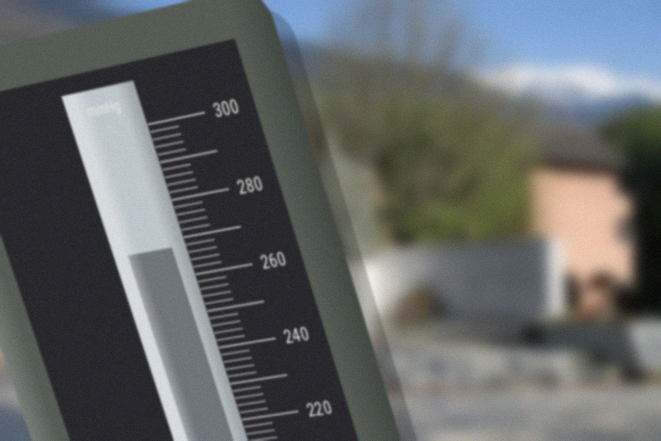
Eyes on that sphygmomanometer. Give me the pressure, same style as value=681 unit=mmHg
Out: value=268 unit=mmHg
